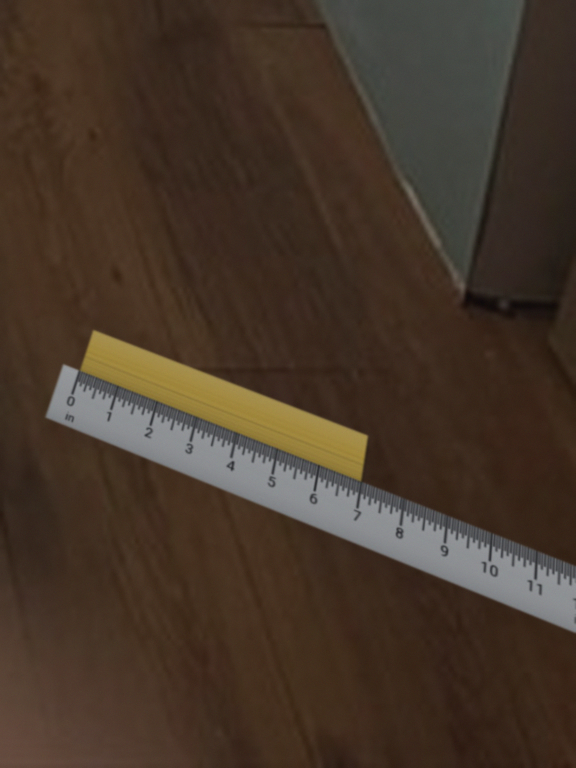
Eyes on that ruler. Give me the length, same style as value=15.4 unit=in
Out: value=7 unit=in
